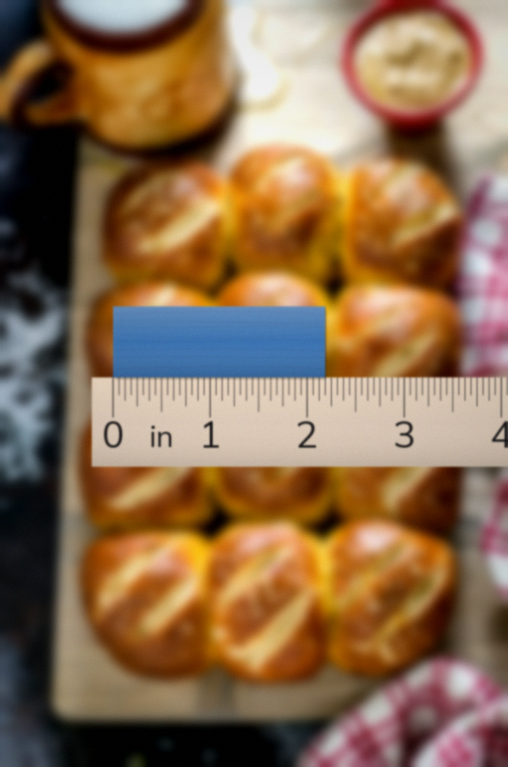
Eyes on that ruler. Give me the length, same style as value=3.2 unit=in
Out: value=2.1875 unit=in
